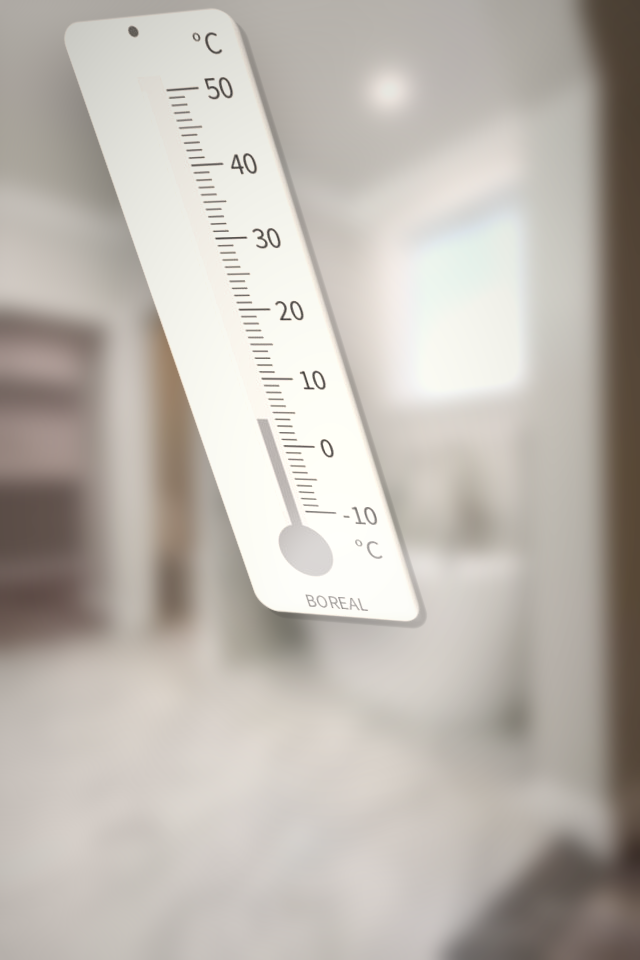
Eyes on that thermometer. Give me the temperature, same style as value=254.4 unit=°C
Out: value=4 unit=°C
